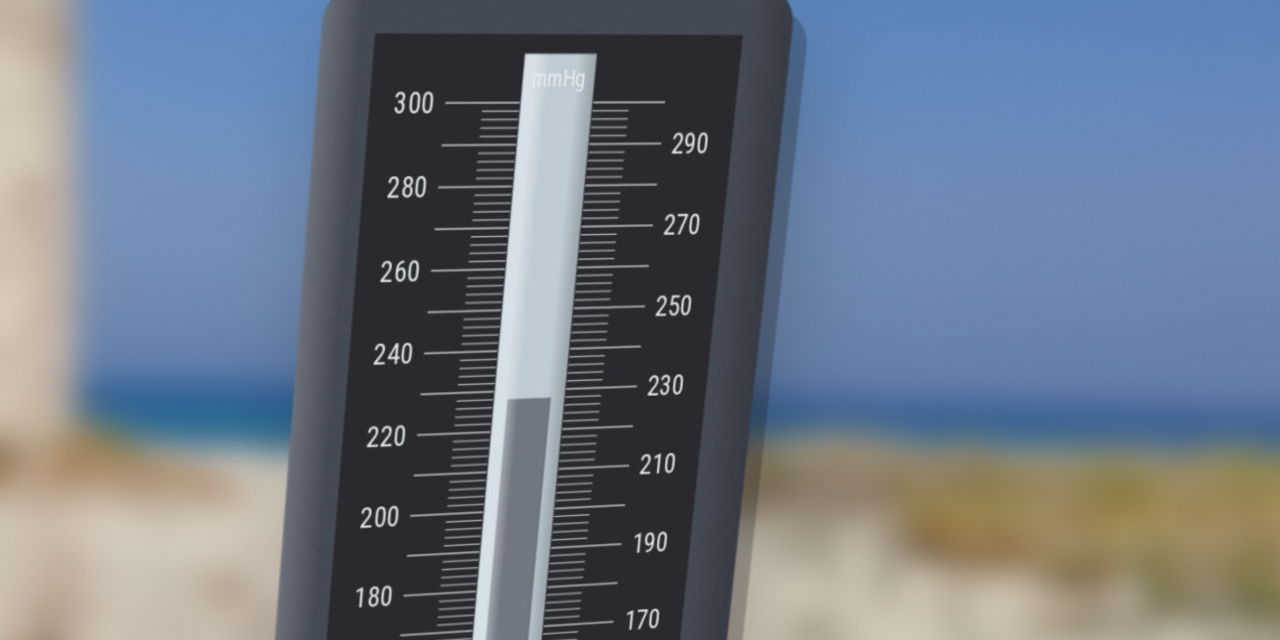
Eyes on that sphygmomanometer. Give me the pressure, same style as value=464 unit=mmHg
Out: value=228 unit=mmHg
